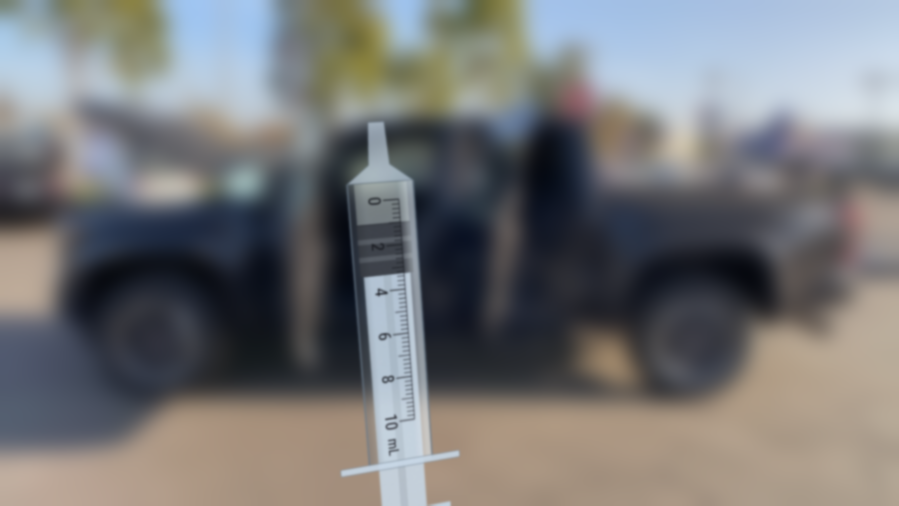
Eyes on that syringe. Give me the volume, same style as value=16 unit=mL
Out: value=1 unit=mL
